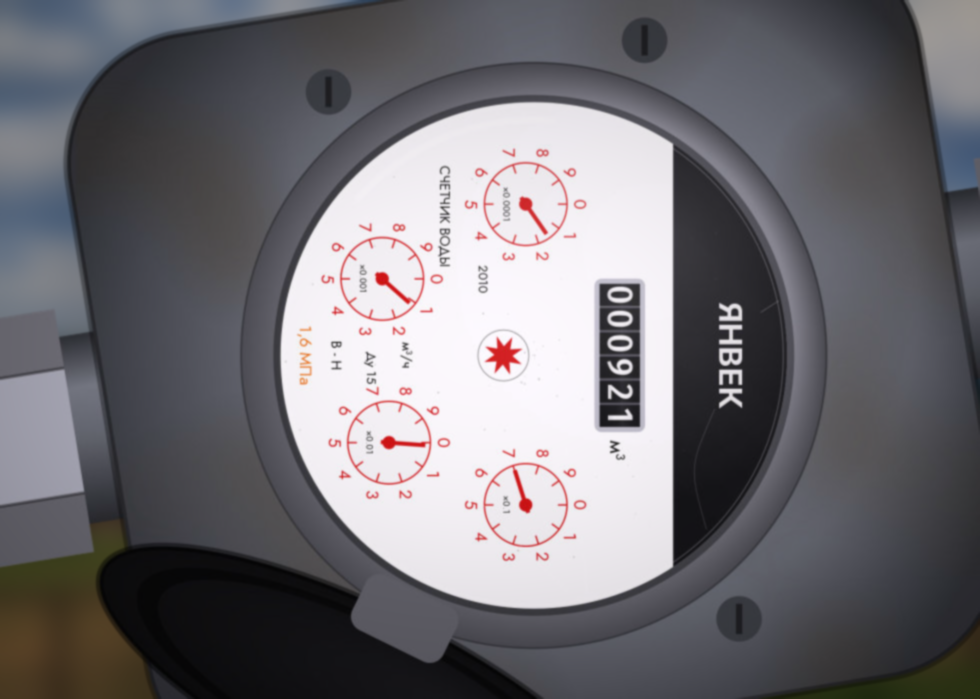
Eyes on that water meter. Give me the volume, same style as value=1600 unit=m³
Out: value=921.7011 unit=m³
